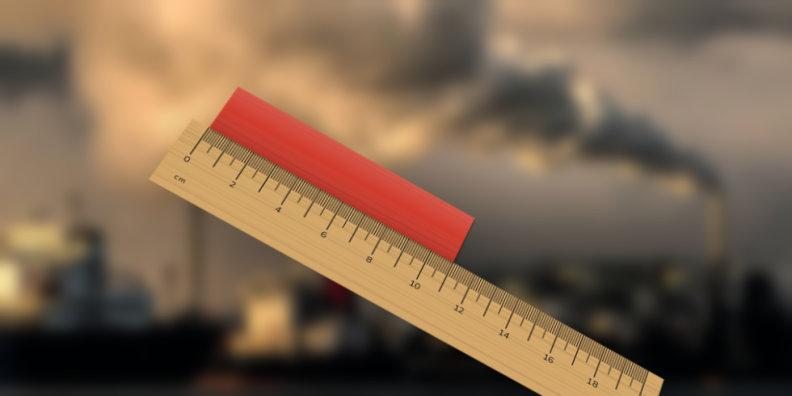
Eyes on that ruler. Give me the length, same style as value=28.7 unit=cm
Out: value=11 unit=cm
